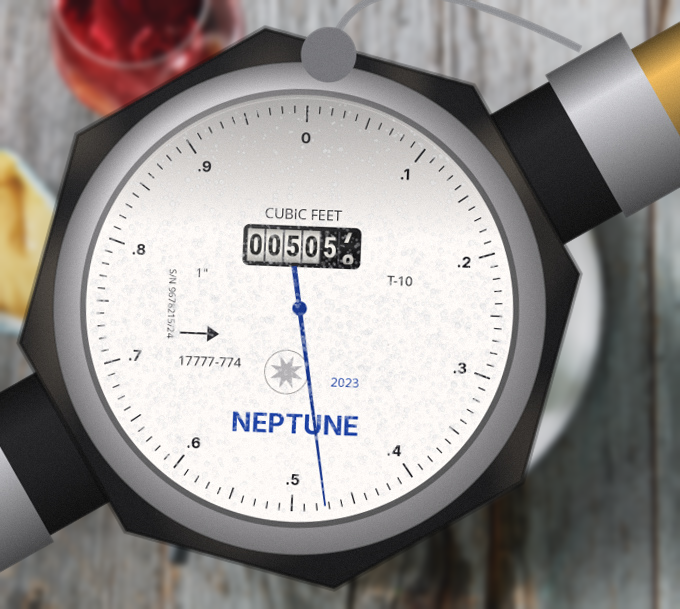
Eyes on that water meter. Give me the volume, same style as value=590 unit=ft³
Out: value=5057.47 unit=ft³
